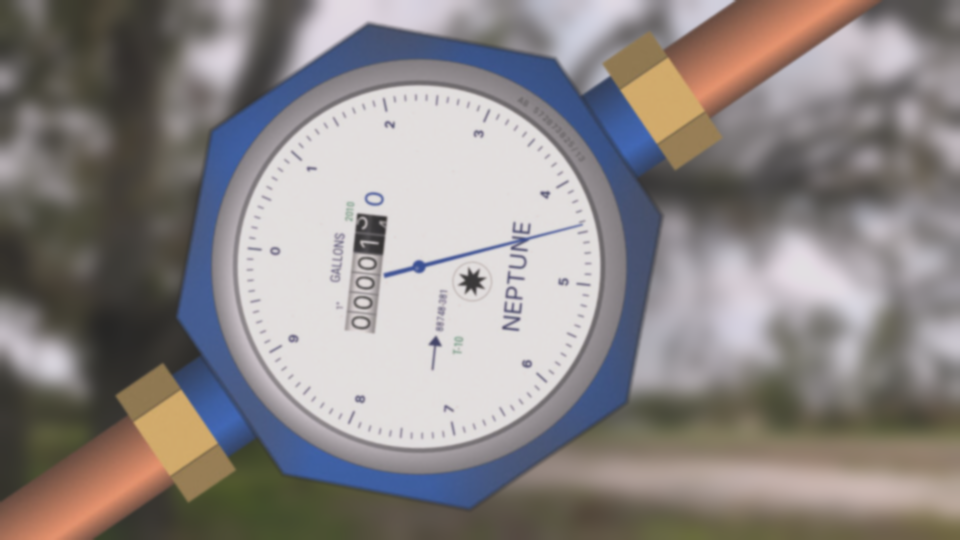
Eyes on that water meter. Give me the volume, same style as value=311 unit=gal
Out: value=134.4 unit=gal
